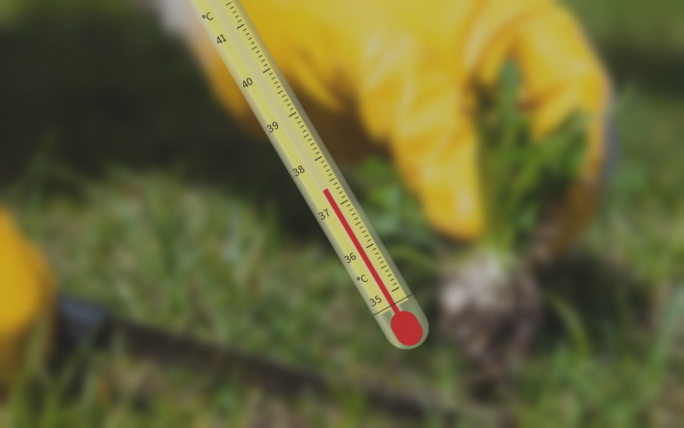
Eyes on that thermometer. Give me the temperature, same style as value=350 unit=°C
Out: value=37.4 unit=°C
